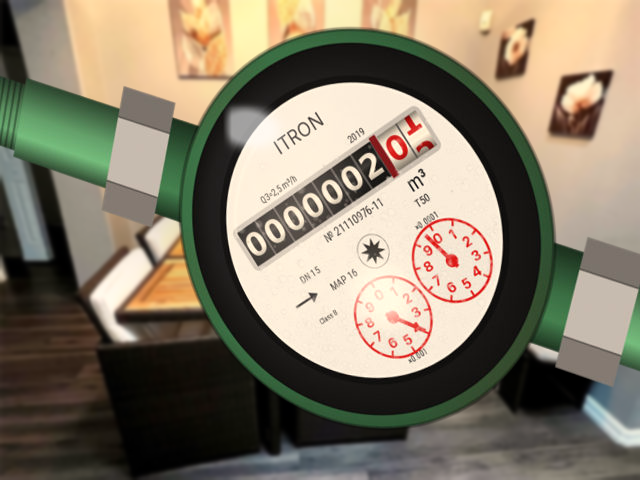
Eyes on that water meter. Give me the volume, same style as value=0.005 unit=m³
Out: value=2.0139 unit=m³
